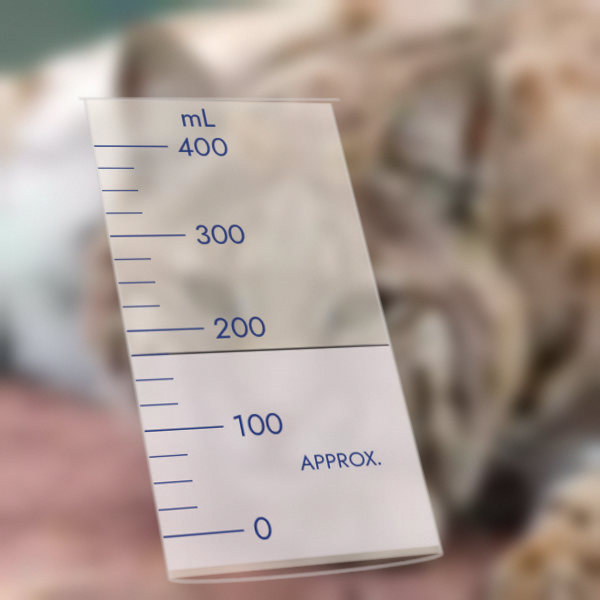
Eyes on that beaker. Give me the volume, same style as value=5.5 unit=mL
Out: value=175 unit=mL
